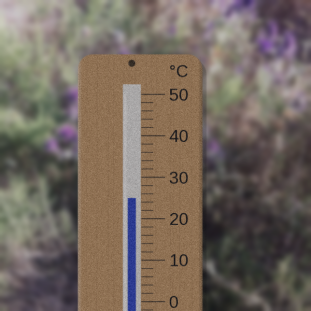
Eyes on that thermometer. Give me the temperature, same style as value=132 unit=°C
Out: value=25 unit=°C
